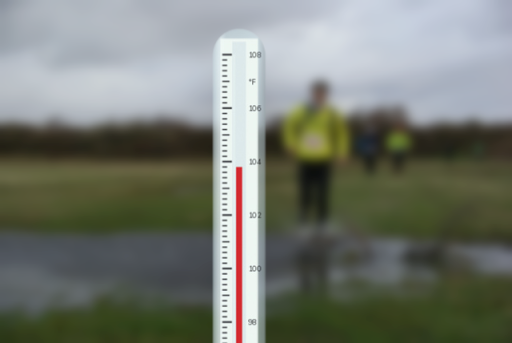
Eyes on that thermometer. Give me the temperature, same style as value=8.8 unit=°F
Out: value=103.8 unit=°F
